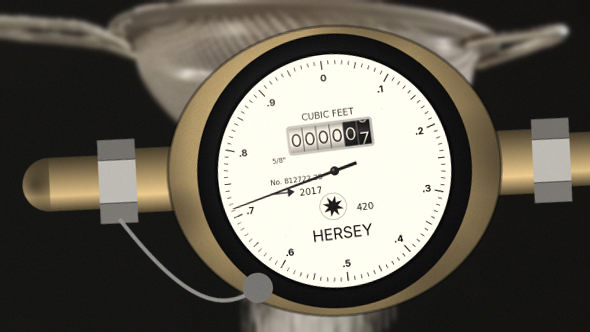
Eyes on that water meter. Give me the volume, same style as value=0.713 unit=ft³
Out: value=6.71 unit=ft³
